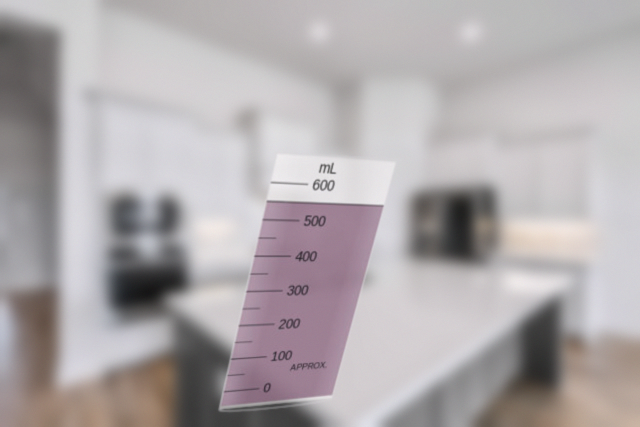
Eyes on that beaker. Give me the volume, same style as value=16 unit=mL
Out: value=550 unit=mL
